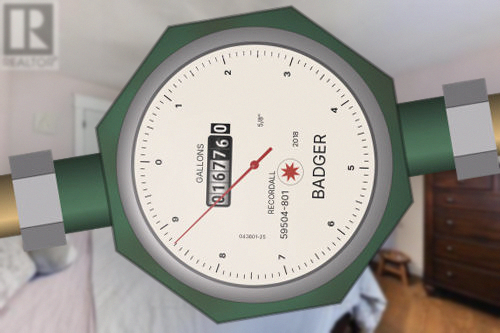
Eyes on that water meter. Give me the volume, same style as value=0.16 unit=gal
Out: value=167758.7 unit=gal
